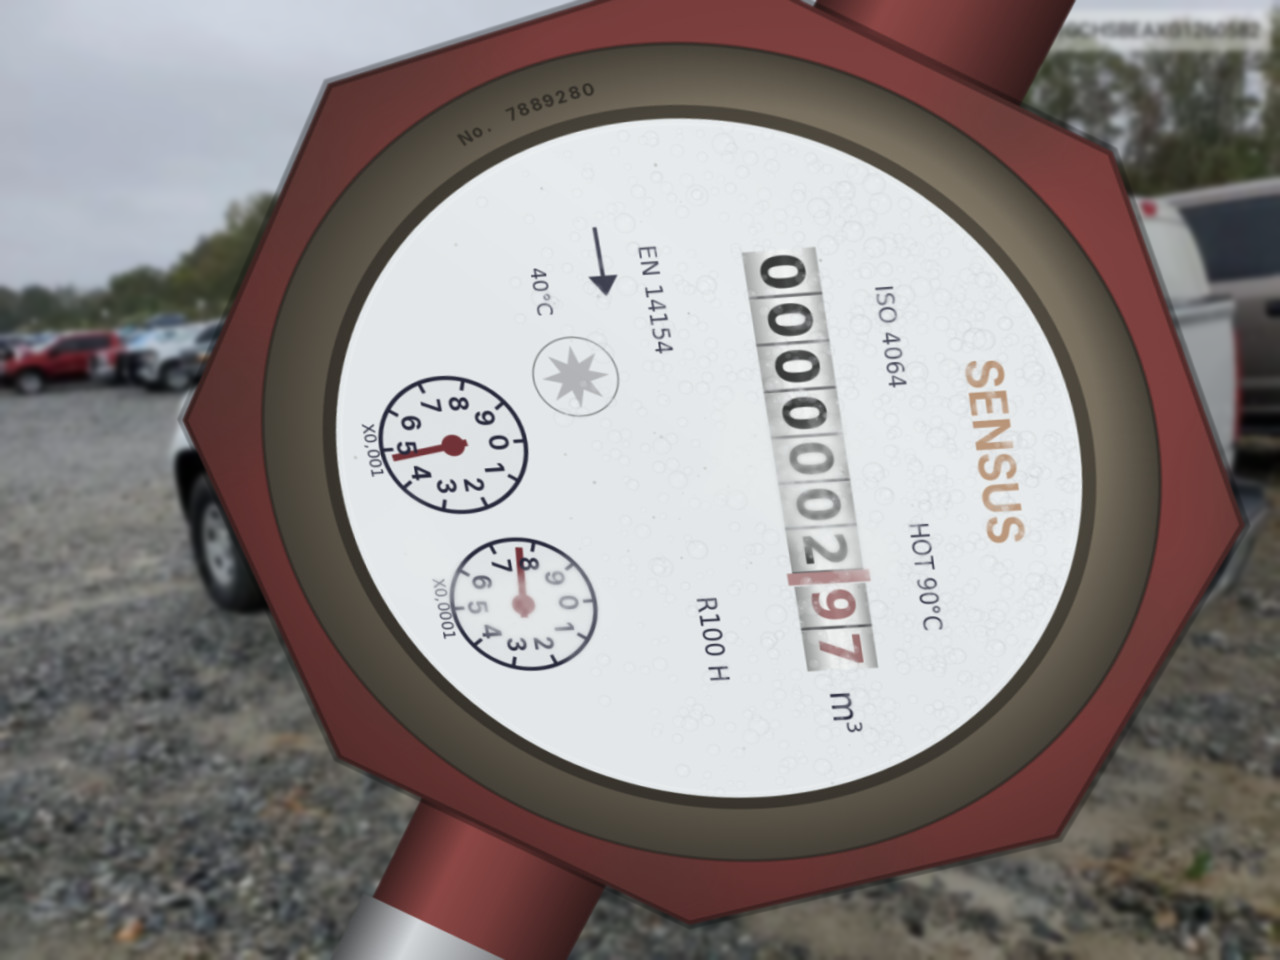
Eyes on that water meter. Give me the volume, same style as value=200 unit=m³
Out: value=2.9747 unit=m³
